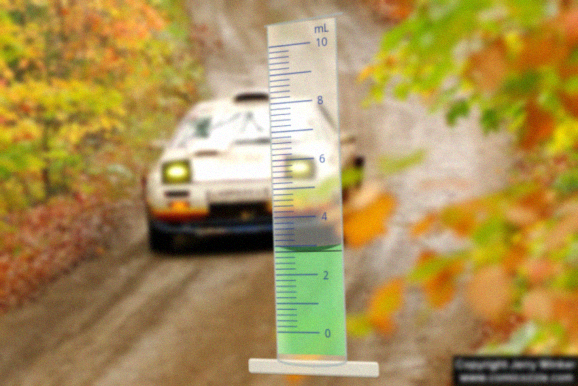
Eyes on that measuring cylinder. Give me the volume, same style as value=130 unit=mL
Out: value=2.8 unit=mL
